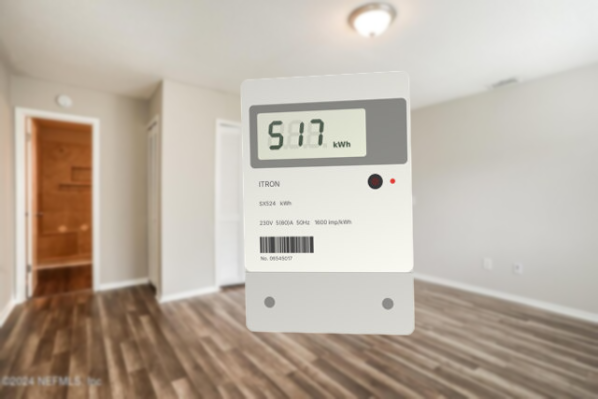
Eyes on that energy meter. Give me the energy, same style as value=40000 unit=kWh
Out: value=517 unit=kWh
